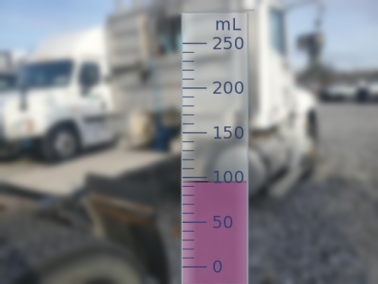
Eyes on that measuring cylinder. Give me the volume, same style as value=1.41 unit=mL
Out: value=95 unit=mL
